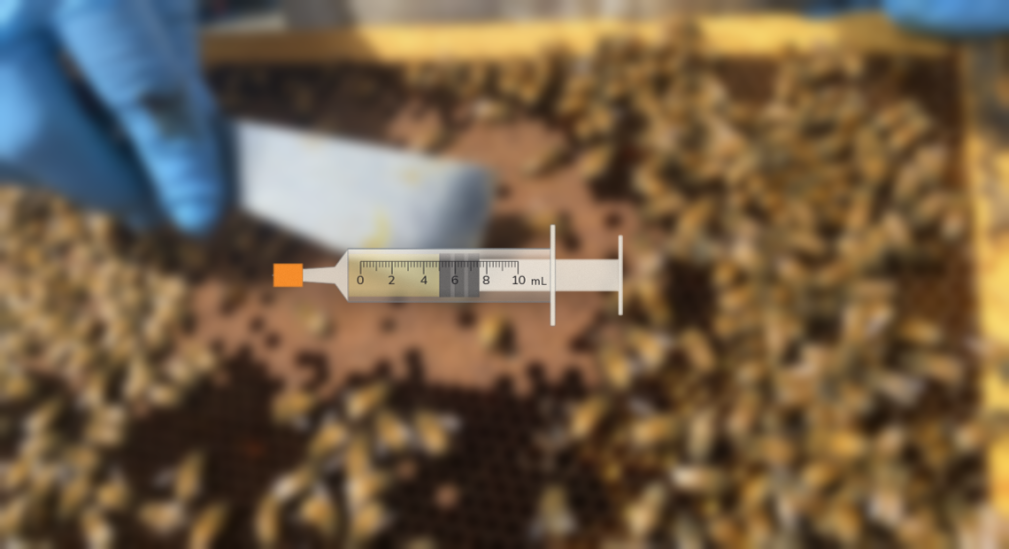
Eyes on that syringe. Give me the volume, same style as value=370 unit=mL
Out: value=5 unit=mL
